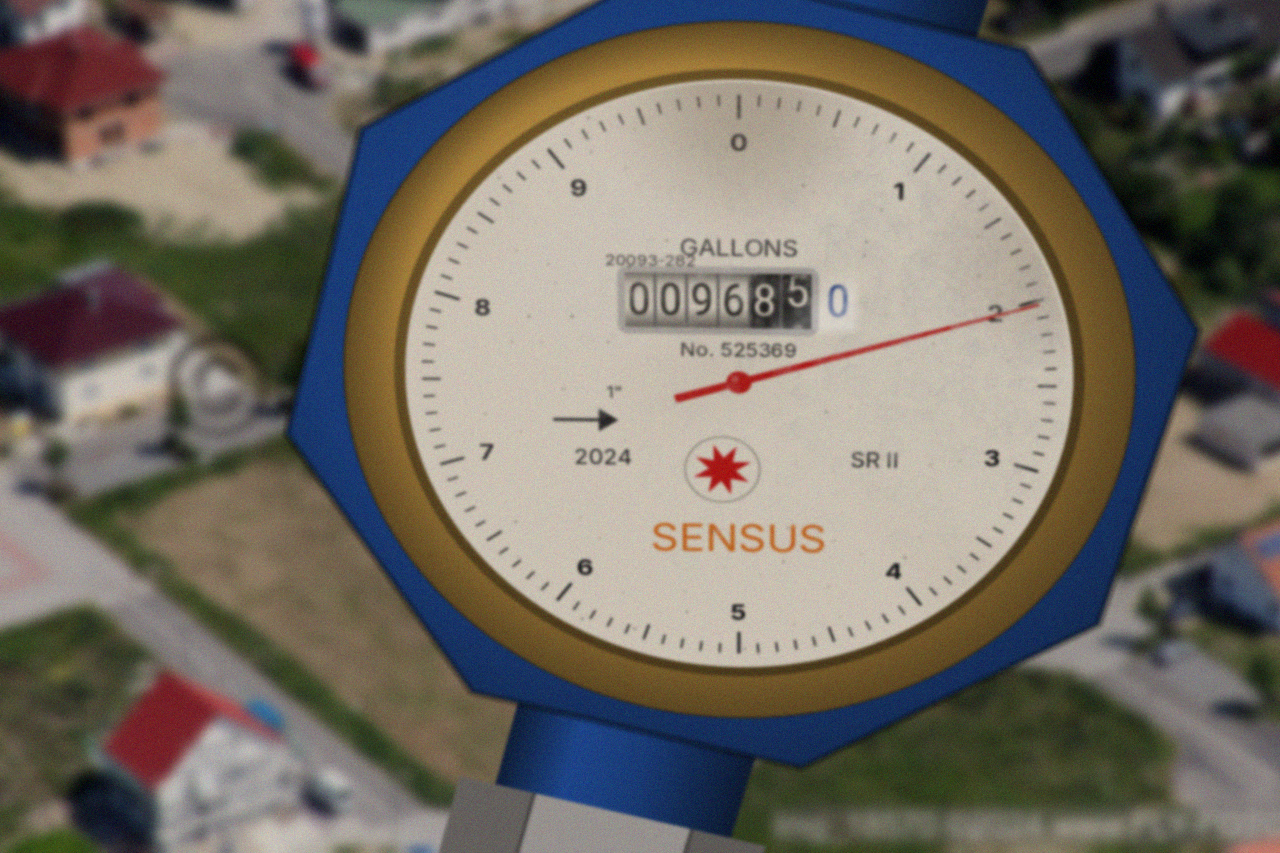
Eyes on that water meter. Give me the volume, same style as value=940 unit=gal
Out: value=96852.0 unit=gal
